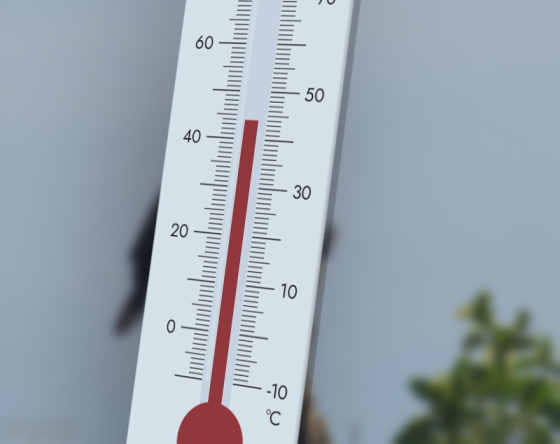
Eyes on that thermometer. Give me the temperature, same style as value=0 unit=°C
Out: value=44 unit=°C
